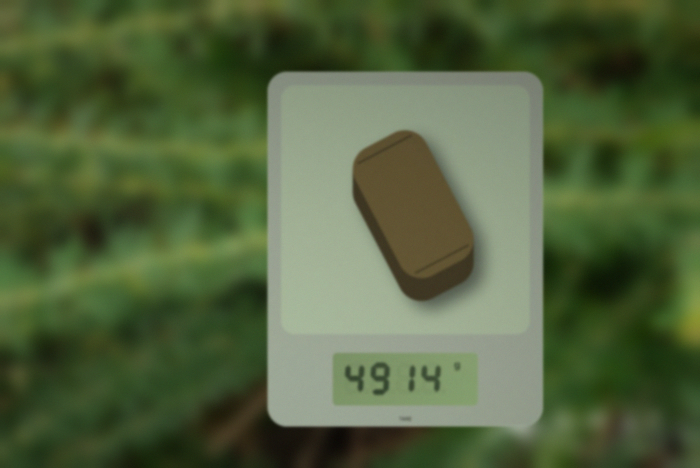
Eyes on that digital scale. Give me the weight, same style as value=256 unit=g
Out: value=4914 unit=g
